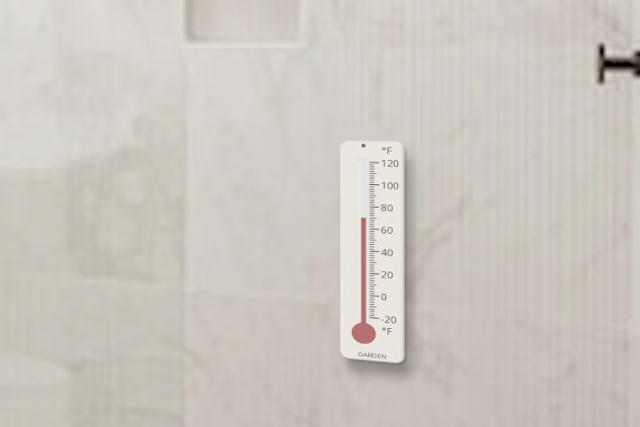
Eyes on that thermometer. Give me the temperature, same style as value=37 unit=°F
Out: value=70 unit=°F
